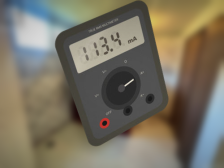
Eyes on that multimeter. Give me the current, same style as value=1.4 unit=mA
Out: value=113.4 unit=mA
